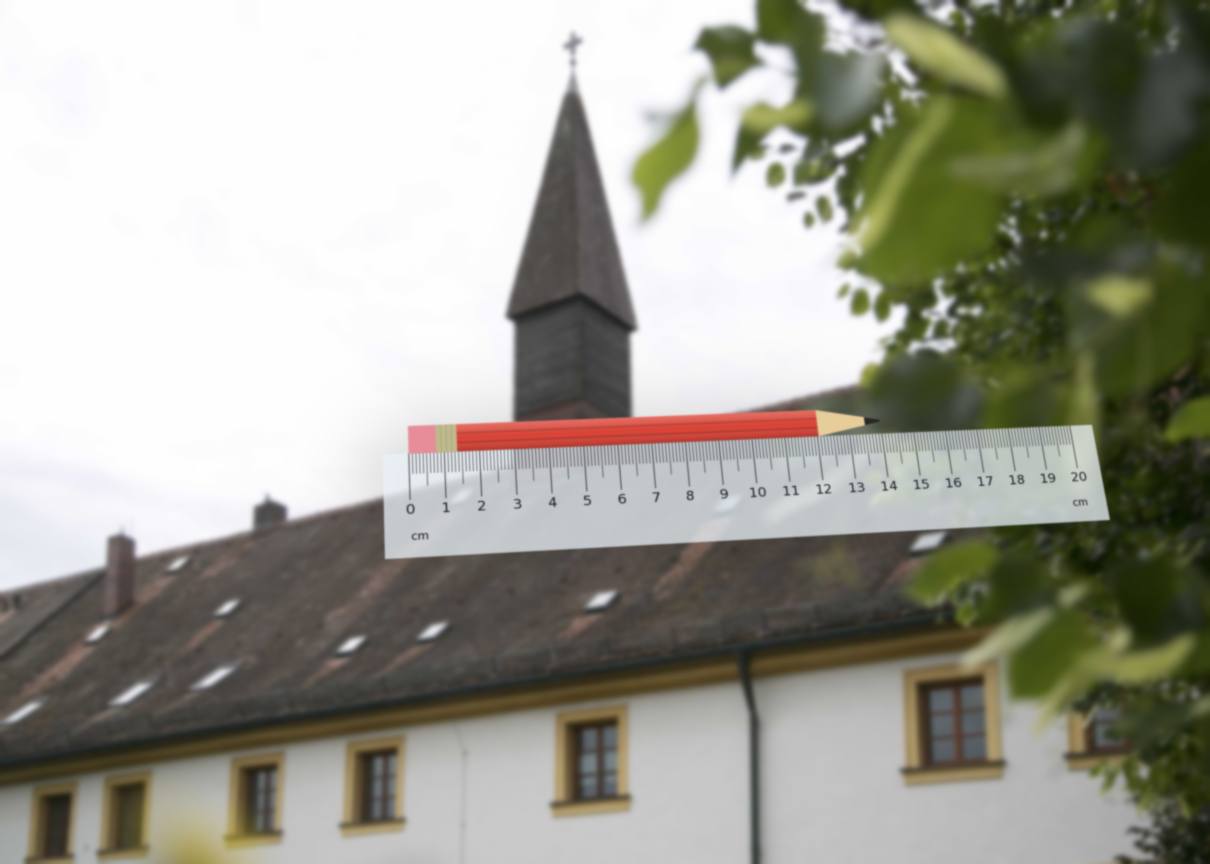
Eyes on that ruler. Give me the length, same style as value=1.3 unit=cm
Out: value=14 unit=cm
